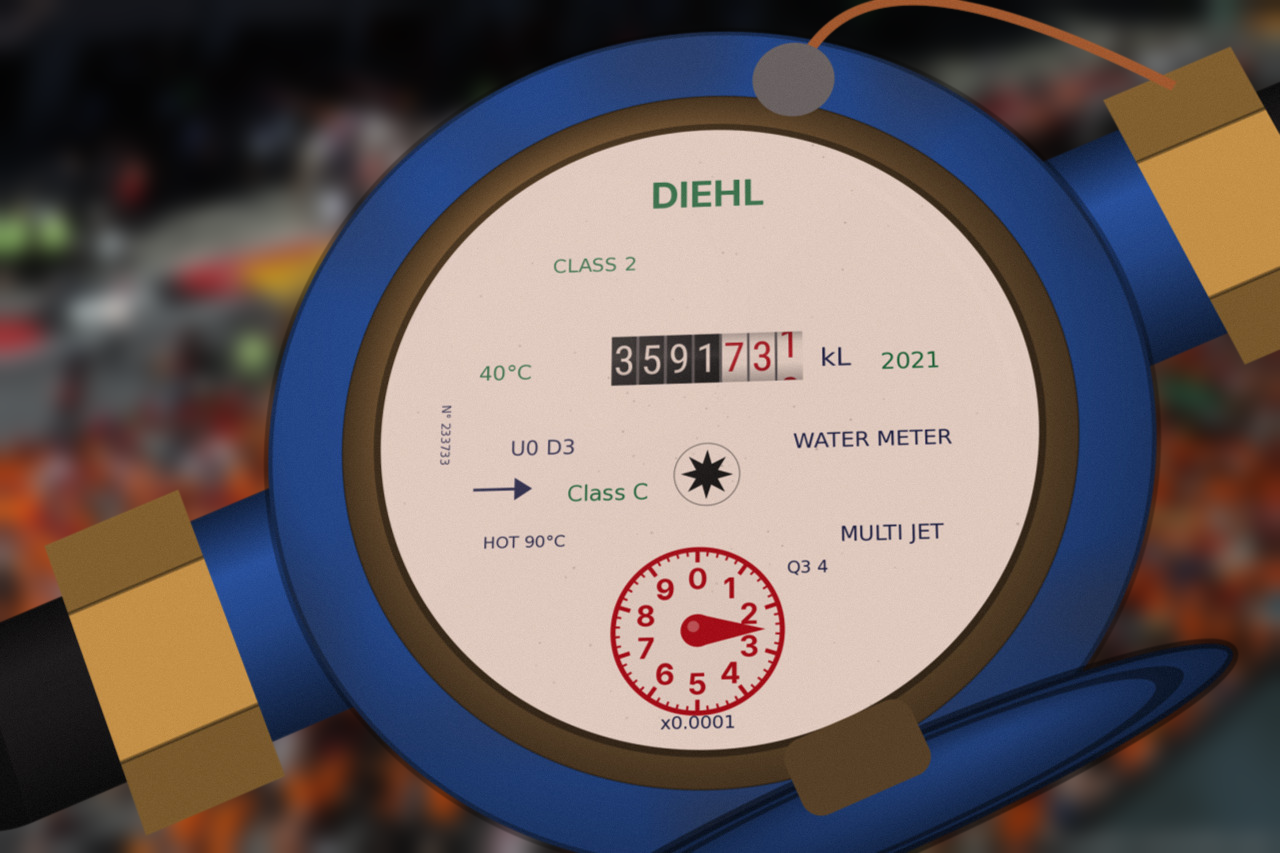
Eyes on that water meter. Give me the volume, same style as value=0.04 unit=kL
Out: value=3591.7312 unit=kL
